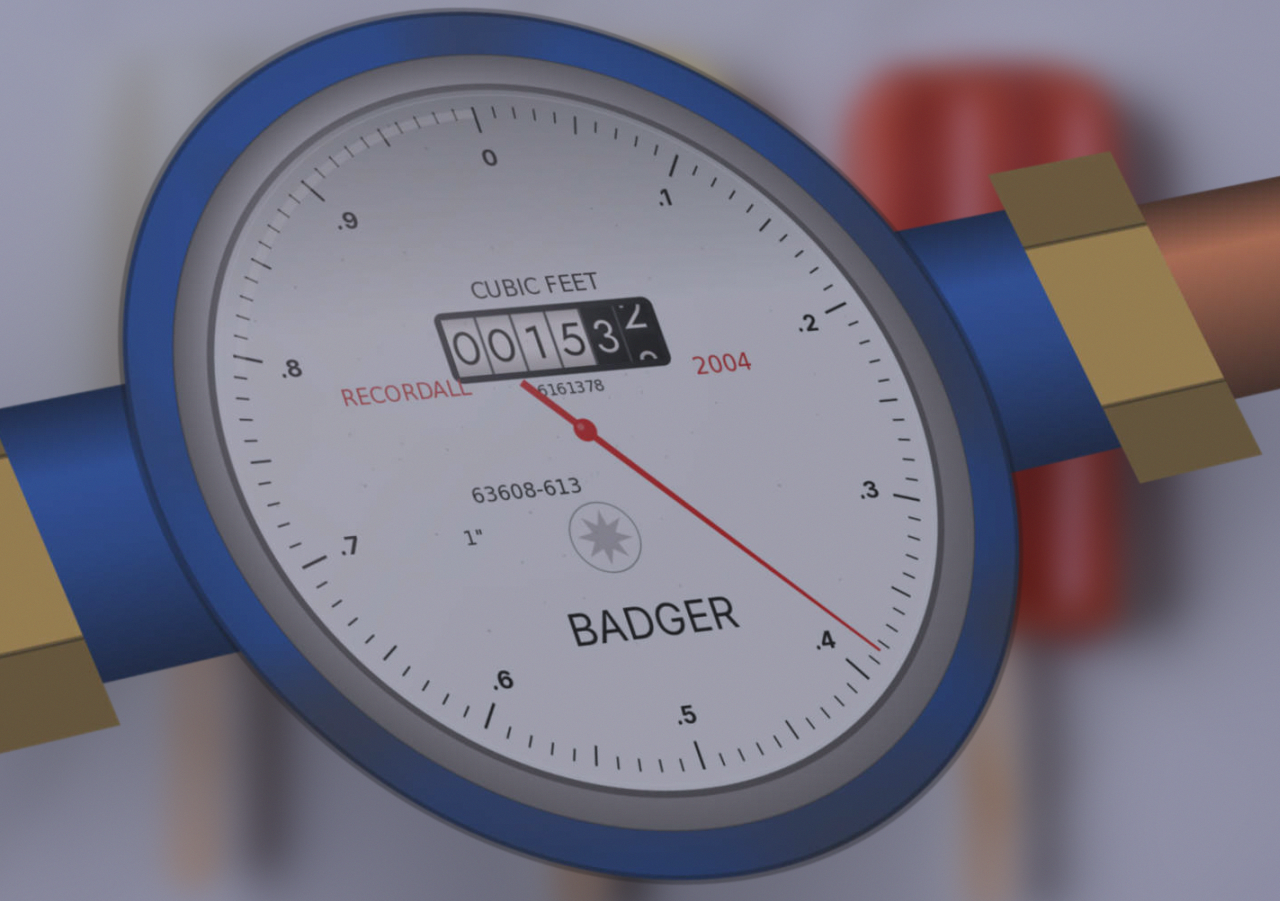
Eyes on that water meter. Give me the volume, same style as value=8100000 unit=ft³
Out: value=1532.38 unit=ft³
